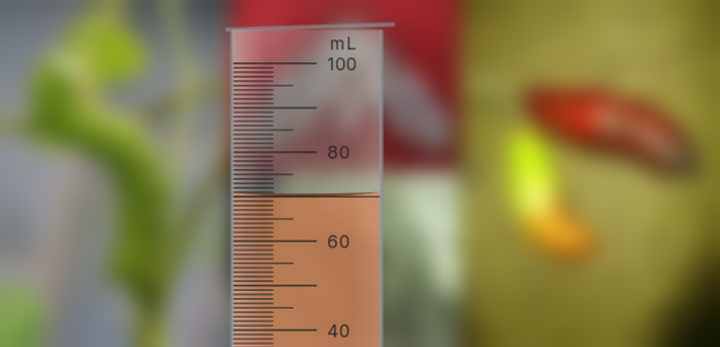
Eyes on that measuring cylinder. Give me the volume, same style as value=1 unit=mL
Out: value=70 unit=mL
